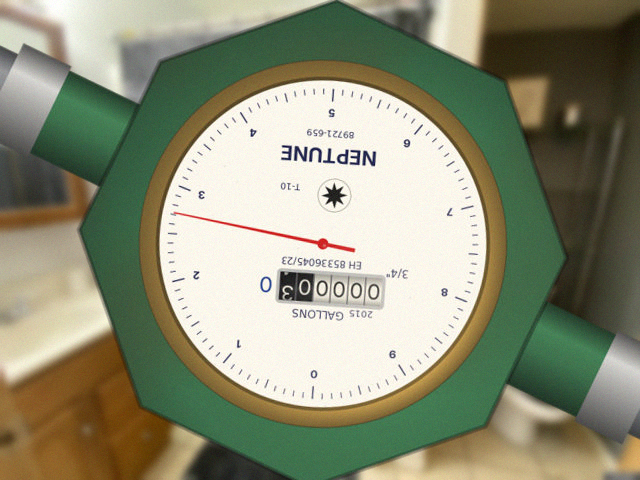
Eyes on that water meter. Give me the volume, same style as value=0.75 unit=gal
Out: value=32.7 unit=gal
